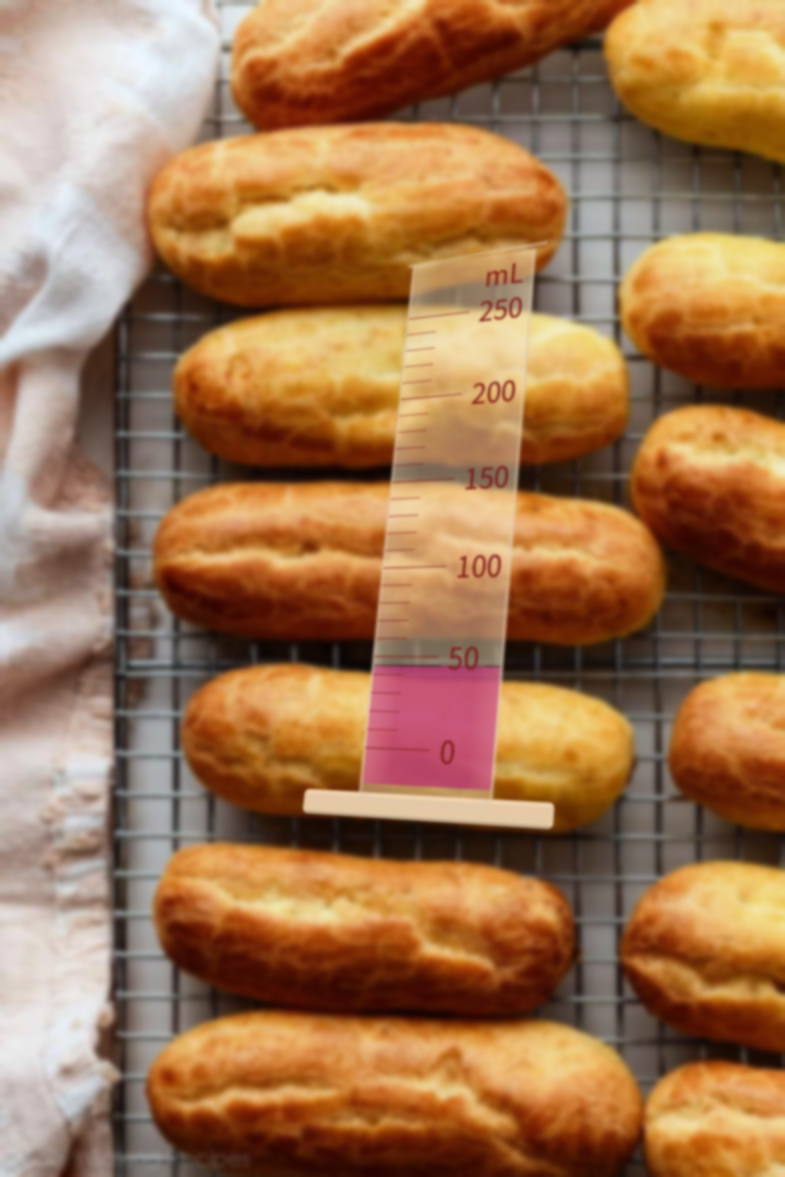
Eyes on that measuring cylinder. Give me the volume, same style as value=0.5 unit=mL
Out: value=45 unit=mL
